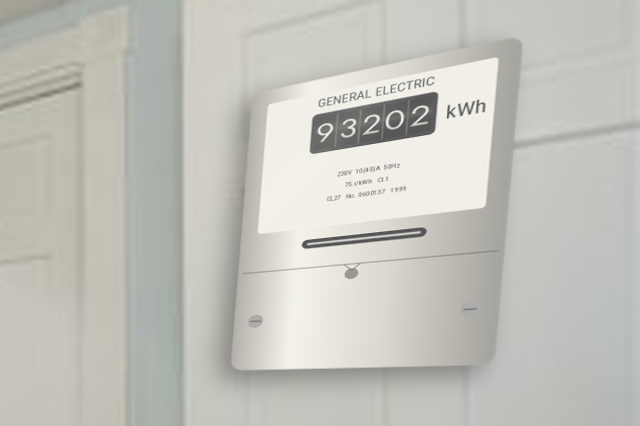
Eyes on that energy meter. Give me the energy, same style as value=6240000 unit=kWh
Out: value=93202 unit=kWh
